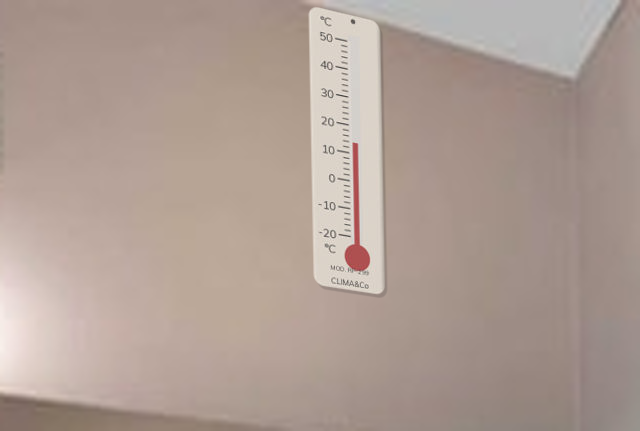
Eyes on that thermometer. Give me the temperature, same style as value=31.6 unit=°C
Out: value=14 unit=°C
